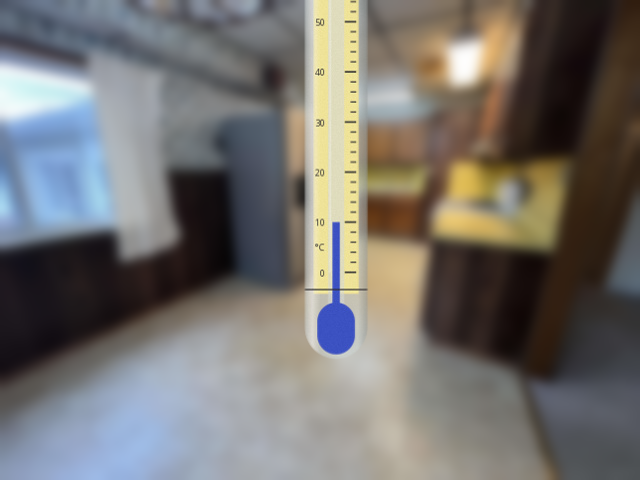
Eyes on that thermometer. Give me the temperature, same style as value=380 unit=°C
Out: value=10 unit=°C
